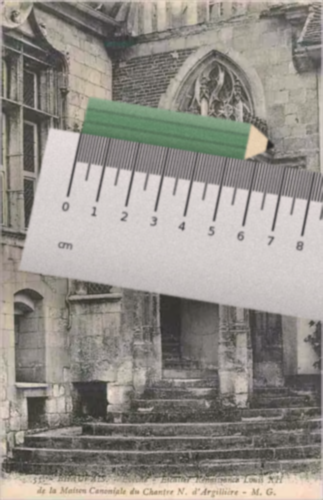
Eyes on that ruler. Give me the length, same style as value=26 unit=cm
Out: value=6.5 unit=cm
